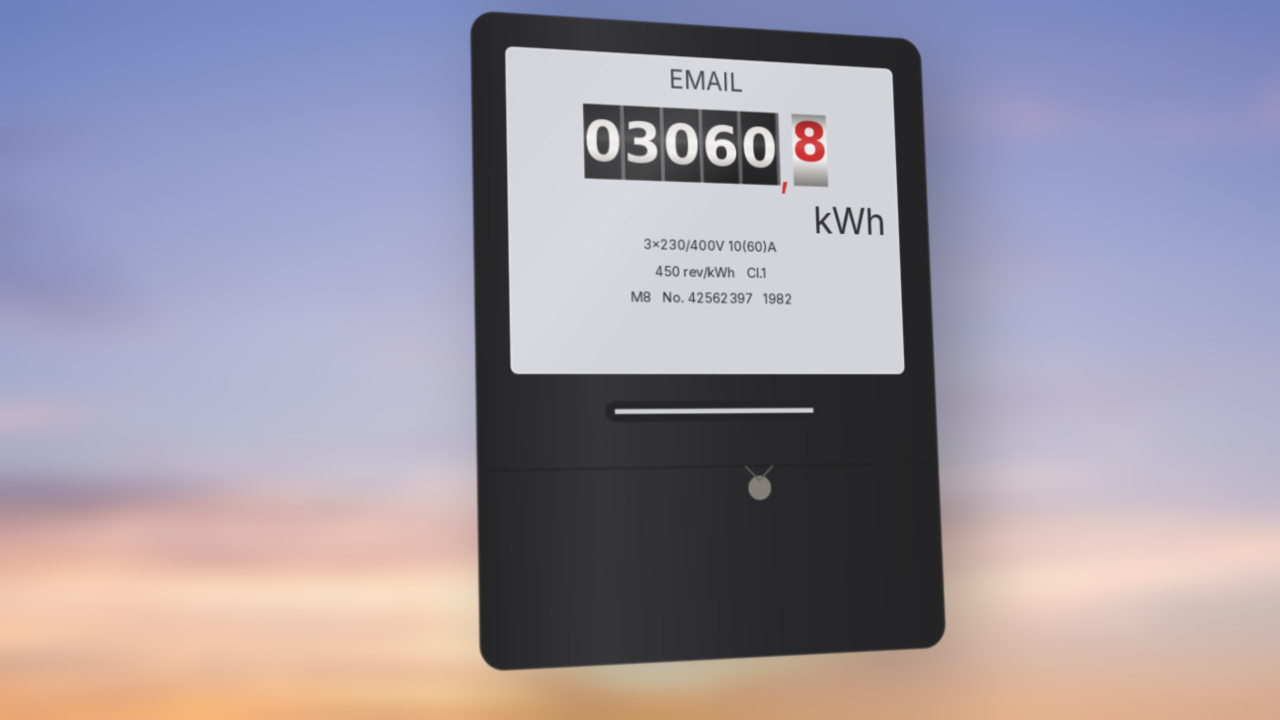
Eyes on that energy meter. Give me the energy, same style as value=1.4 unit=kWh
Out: value=3060.8 unit=kWh
